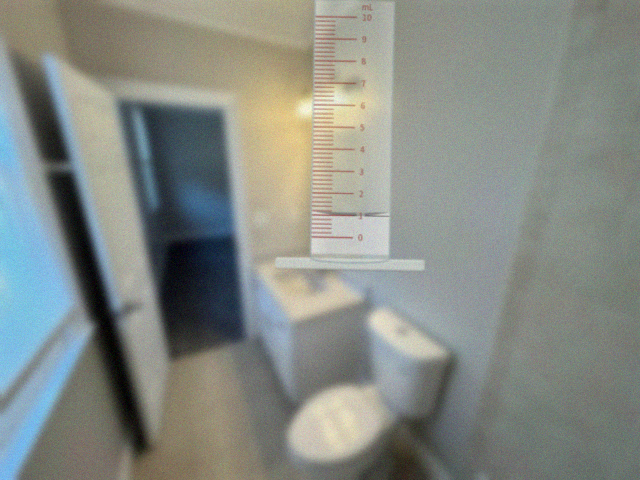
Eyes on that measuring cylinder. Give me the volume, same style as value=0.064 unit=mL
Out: value=1 unit=mL
